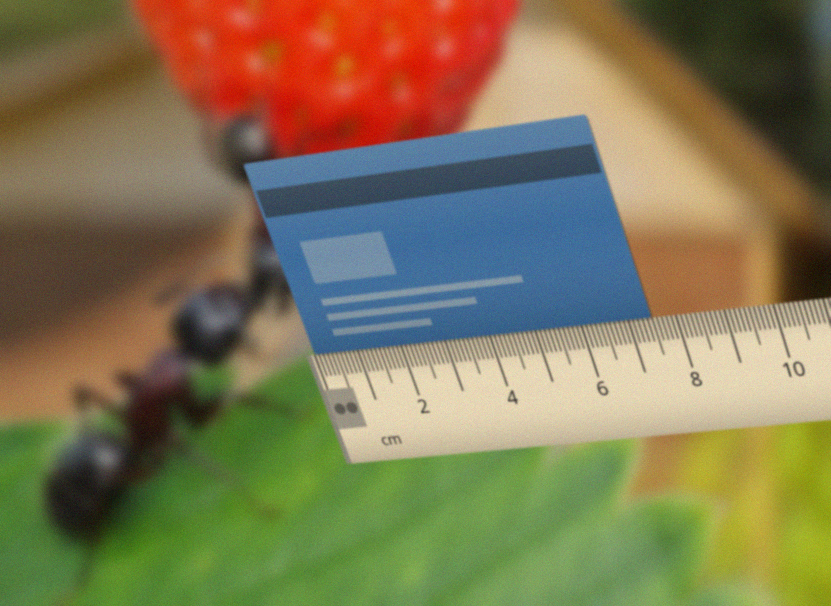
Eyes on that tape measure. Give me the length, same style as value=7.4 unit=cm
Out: value=7.5 unit=cm
